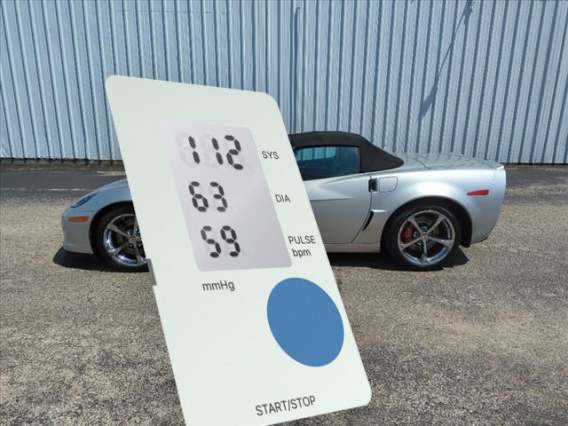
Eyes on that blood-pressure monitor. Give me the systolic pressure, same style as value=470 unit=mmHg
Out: value=112 unit=mmHg
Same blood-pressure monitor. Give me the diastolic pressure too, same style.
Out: value=63 unit=mmHg
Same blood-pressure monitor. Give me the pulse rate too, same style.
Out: value=59 unit=bpm
